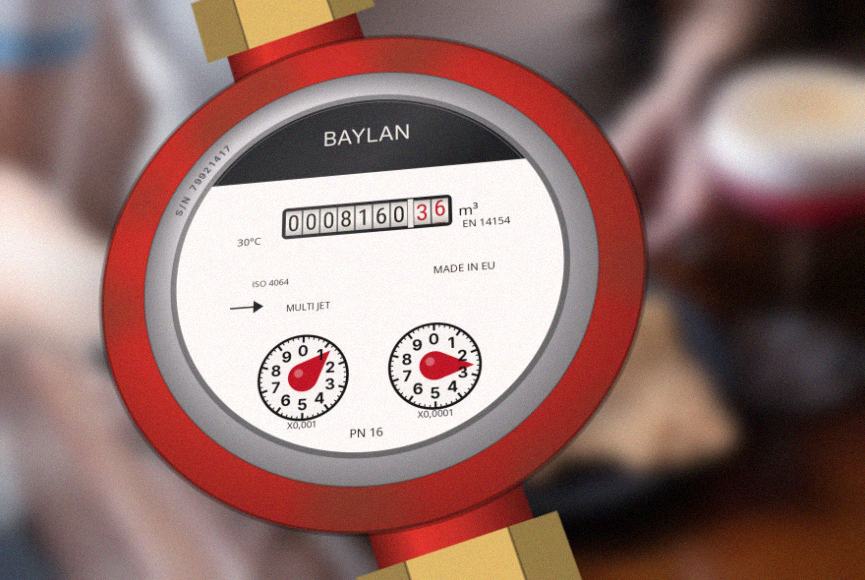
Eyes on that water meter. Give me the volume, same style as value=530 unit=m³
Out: value=8160.3612 unit=m³
